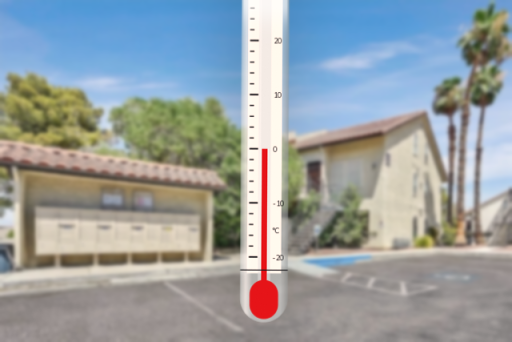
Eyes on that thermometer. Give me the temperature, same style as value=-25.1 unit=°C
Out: value=0 unit=°C
